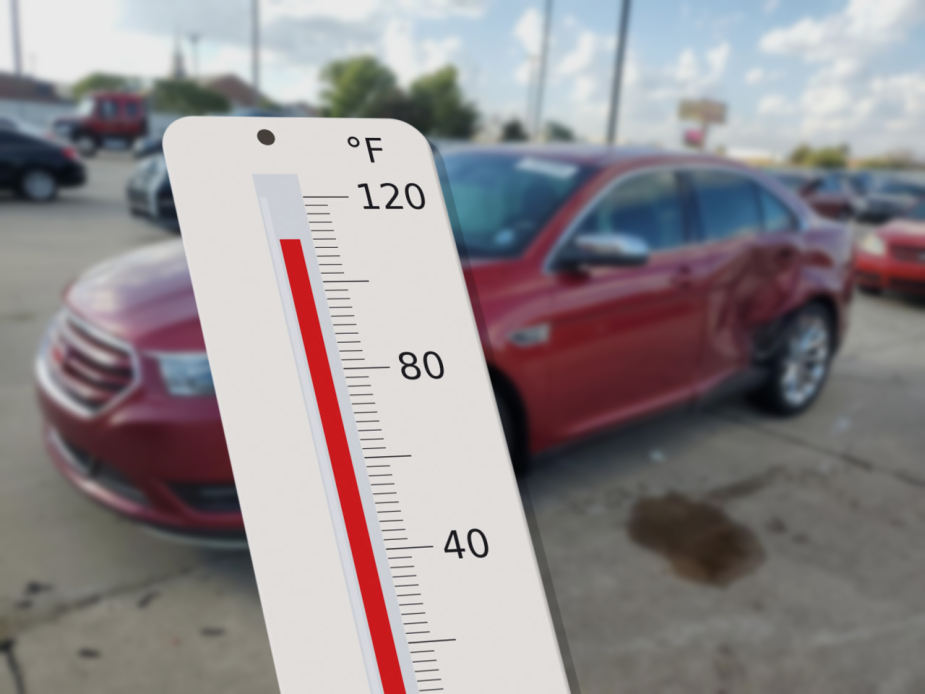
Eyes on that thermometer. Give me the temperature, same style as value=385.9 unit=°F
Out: value=110 unit=°F
